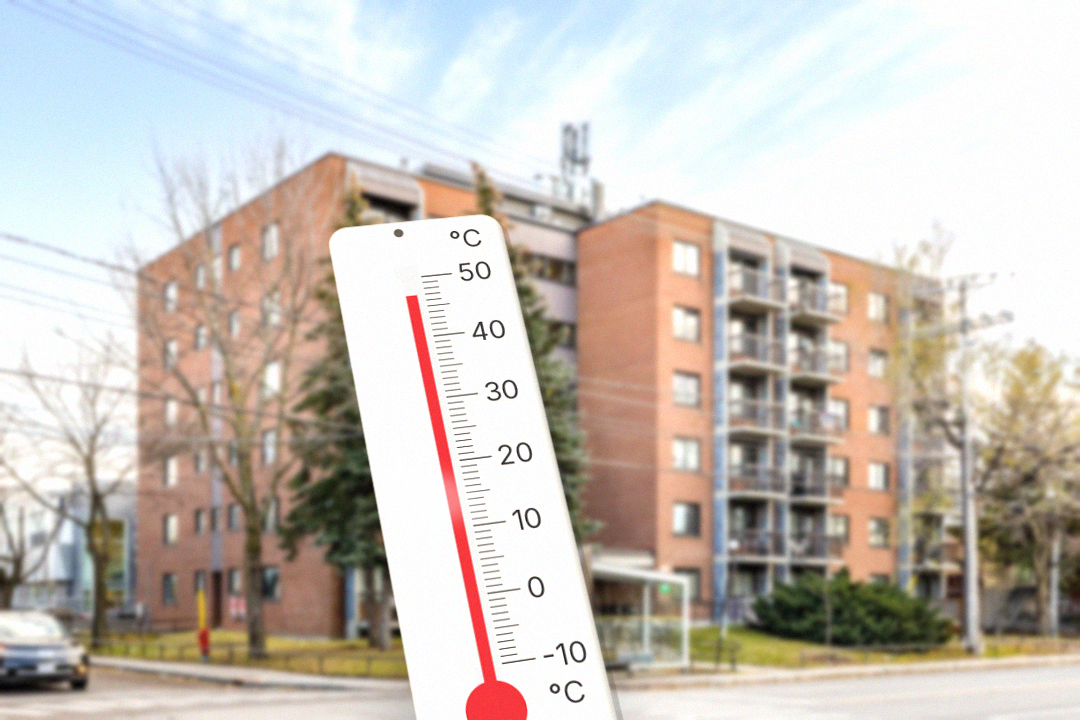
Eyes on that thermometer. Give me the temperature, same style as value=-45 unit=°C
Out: value=47 unit=°C
